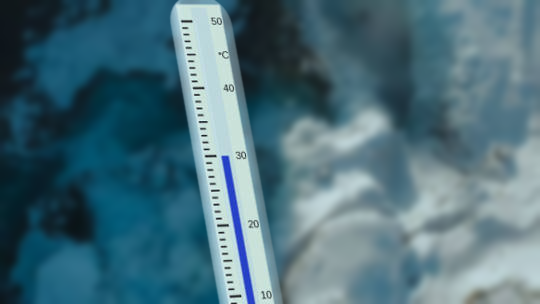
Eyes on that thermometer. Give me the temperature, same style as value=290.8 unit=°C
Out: value=30 unit=°C
